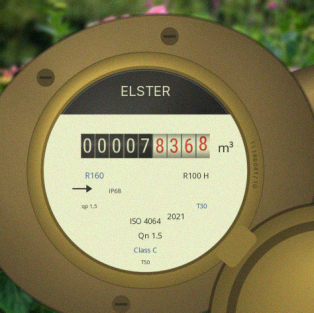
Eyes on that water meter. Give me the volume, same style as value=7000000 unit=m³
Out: value=7.8368 unit=m³
